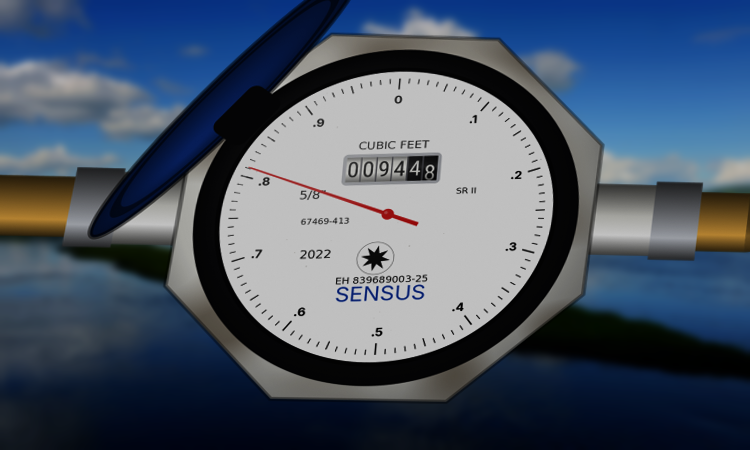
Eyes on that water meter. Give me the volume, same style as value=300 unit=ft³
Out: value=9447.81 unit=ft³
